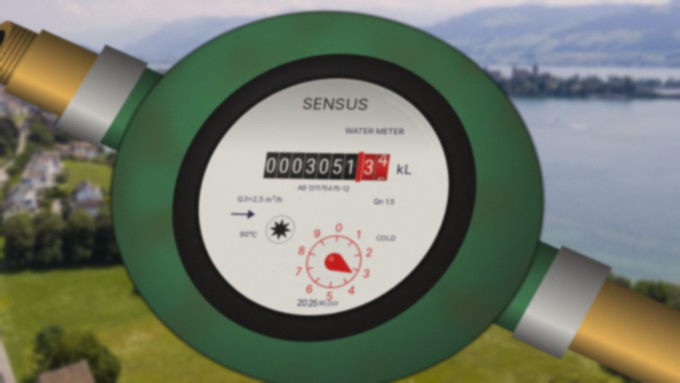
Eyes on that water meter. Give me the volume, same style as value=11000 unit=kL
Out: value=3051.343 unit=kL
